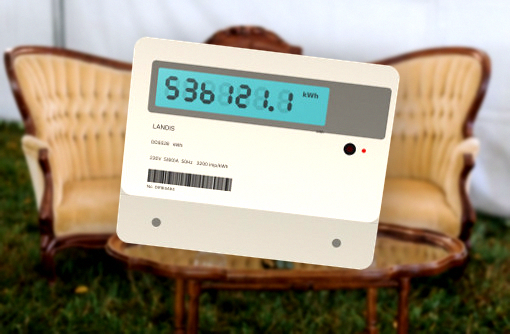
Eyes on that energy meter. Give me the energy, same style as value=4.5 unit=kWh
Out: value=536121.1 unit=kWh
